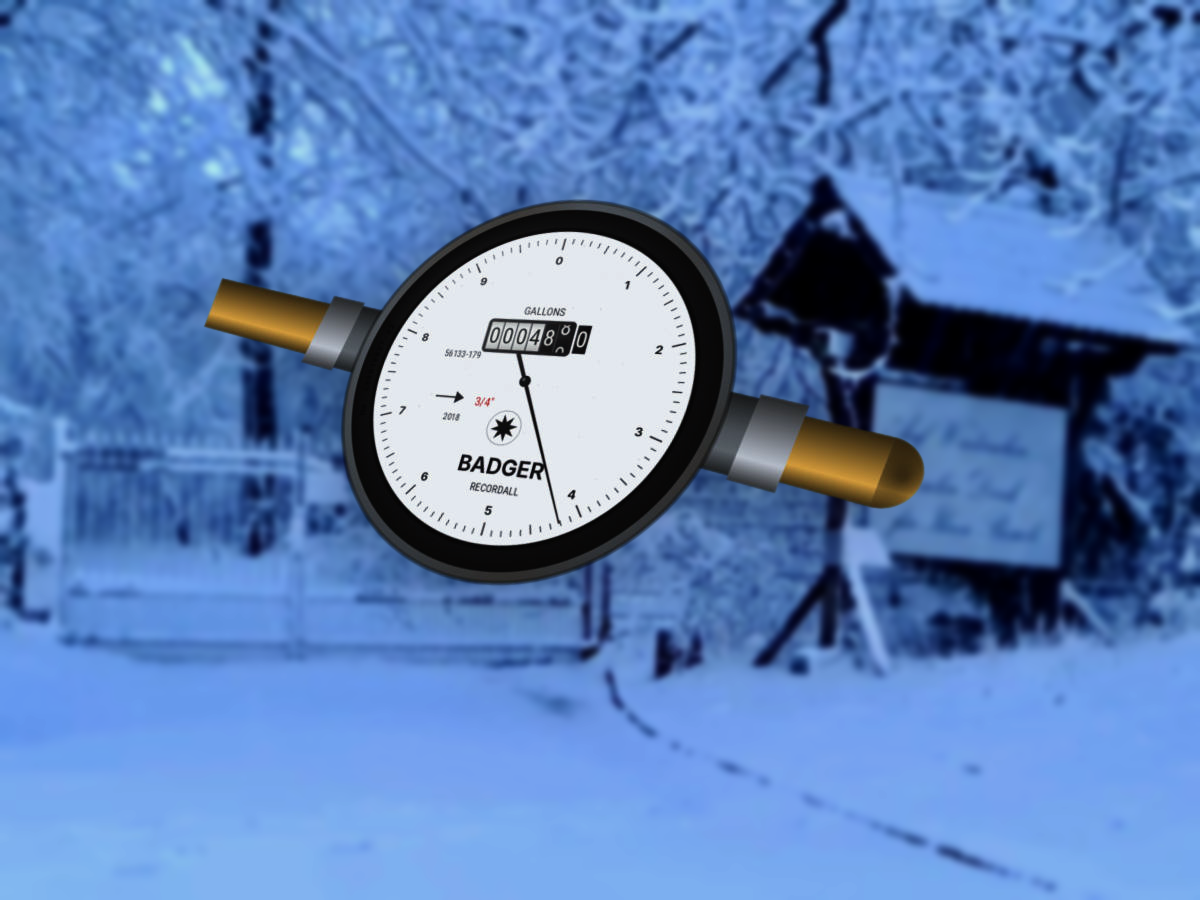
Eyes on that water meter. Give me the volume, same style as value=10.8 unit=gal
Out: value=4884.2 unit=gal
